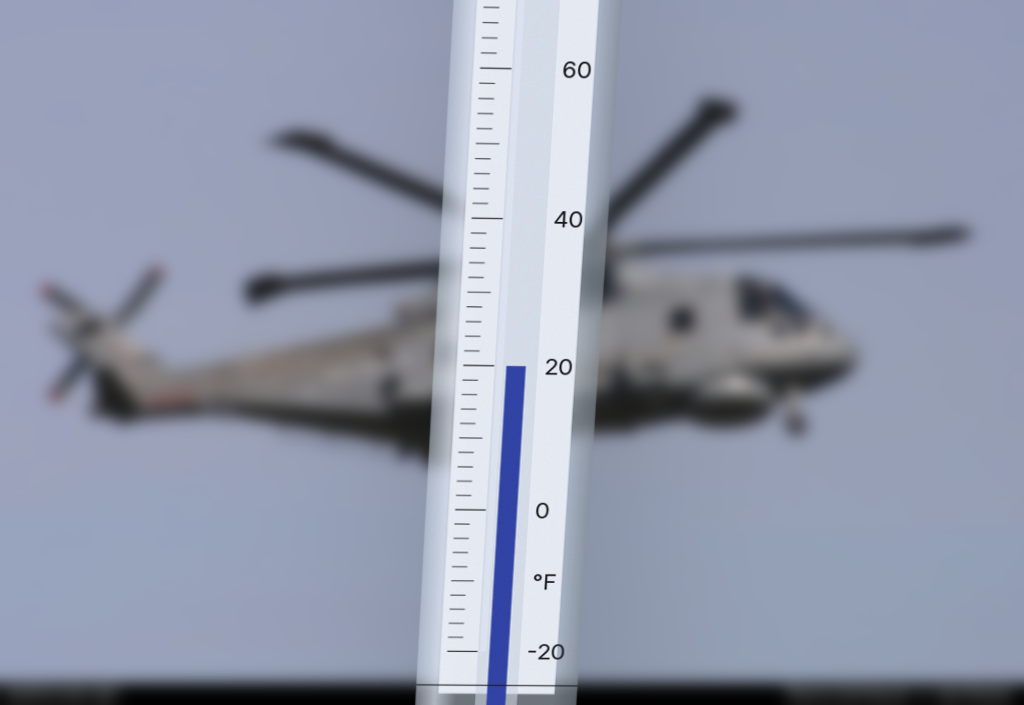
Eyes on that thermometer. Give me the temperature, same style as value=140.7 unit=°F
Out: value=20 unit=°F
